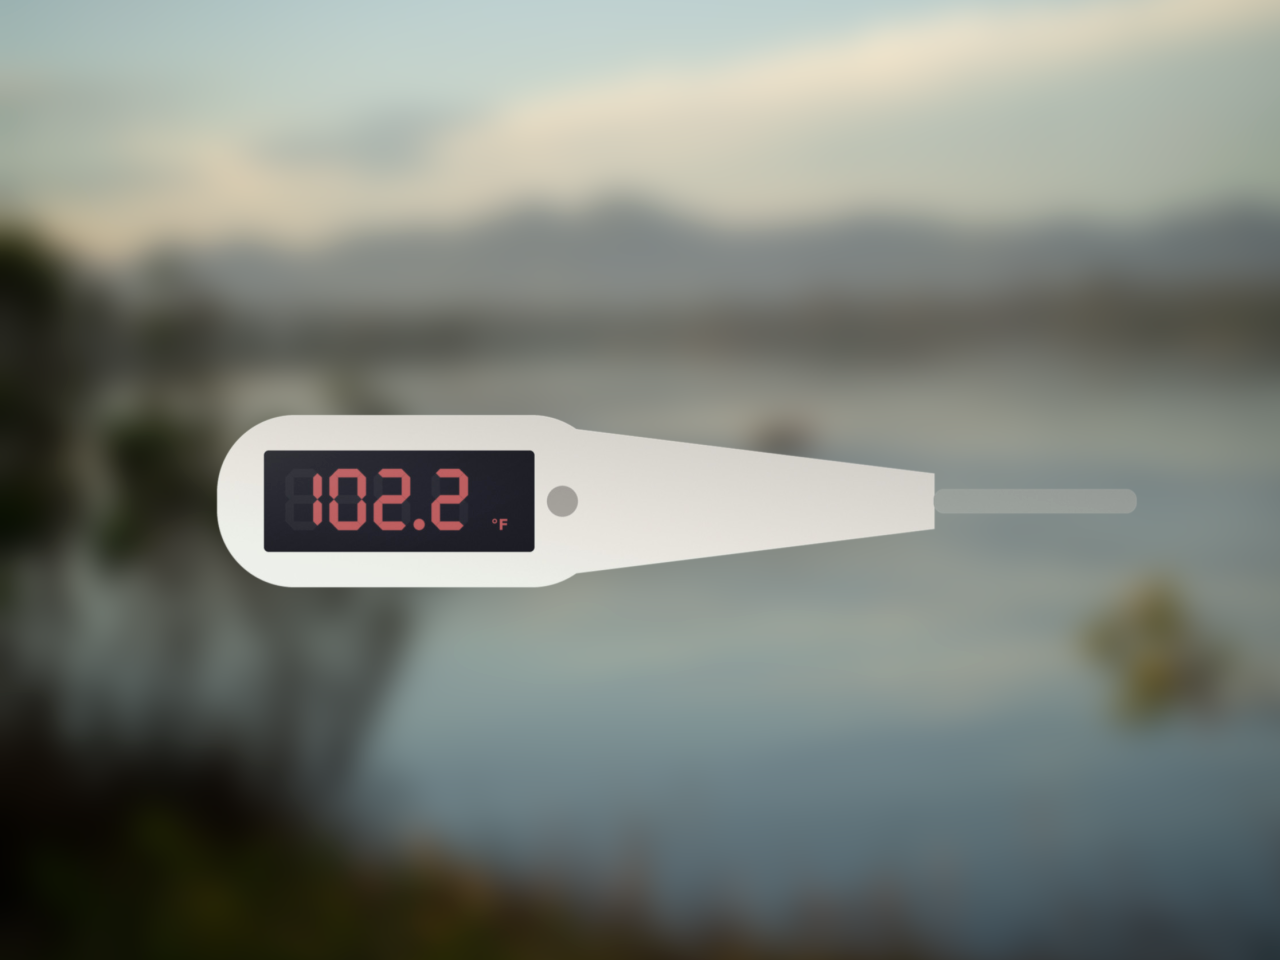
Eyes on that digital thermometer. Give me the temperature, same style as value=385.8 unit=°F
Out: value=102.2 unit=°F
